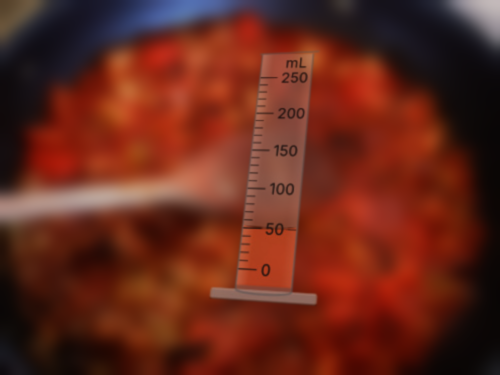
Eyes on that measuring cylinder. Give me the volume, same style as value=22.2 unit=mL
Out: value=50 unit=mL
